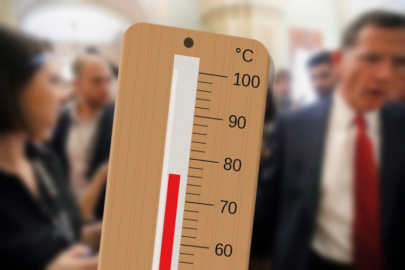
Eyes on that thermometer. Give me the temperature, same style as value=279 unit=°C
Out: value=76 unit=°C
